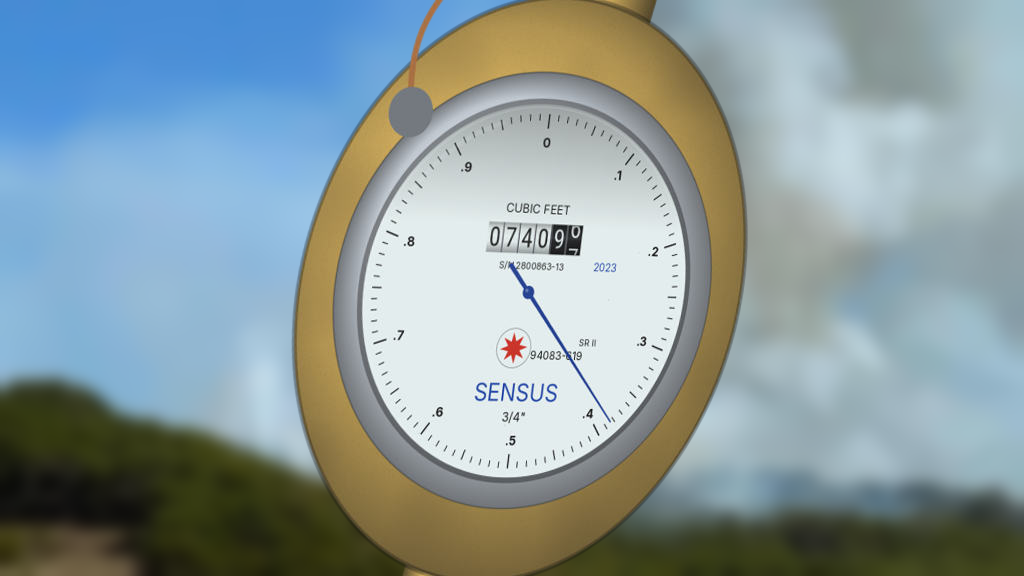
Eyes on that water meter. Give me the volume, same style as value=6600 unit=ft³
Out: value=74096.38 unit=ft³
